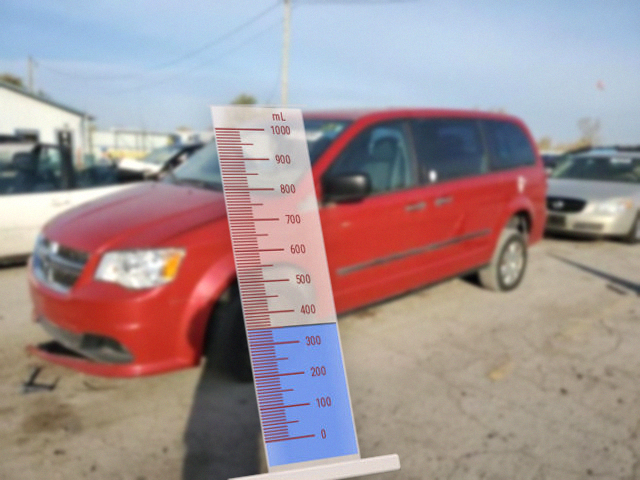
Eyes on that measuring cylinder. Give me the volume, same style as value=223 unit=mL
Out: value=350 unit=mL
